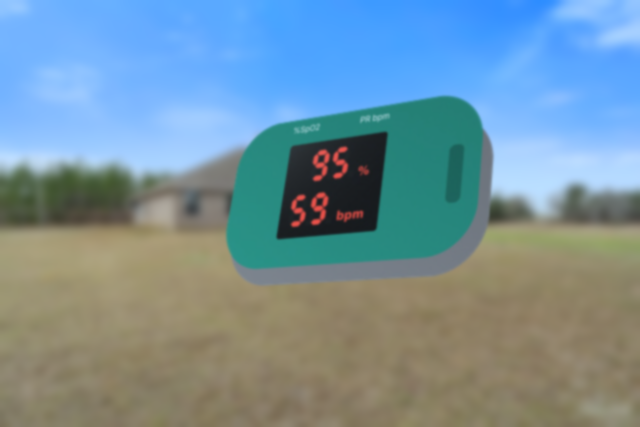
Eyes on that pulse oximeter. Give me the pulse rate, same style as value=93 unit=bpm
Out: value=59 unit=bpm
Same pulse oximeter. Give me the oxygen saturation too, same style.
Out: value=95 unit=%
